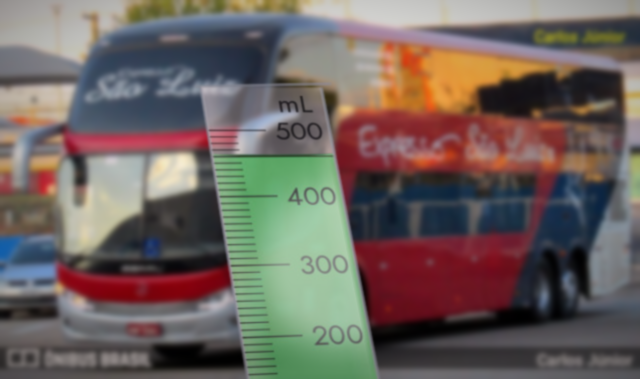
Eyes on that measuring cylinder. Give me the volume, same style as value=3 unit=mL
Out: value=460 unit=mL
